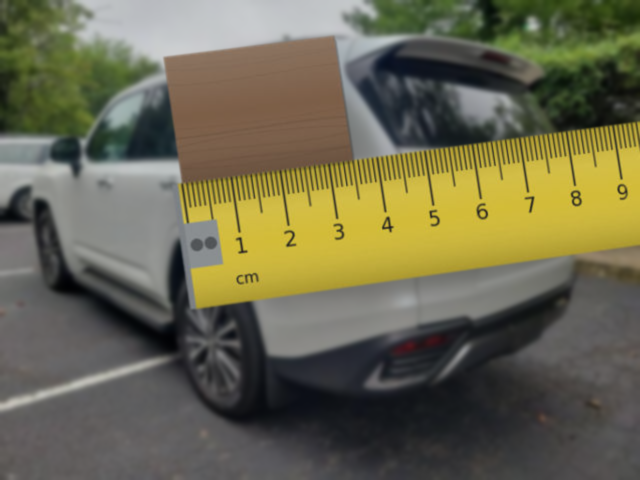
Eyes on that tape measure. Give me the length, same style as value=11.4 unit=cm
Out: value=3.5 unit=cm
